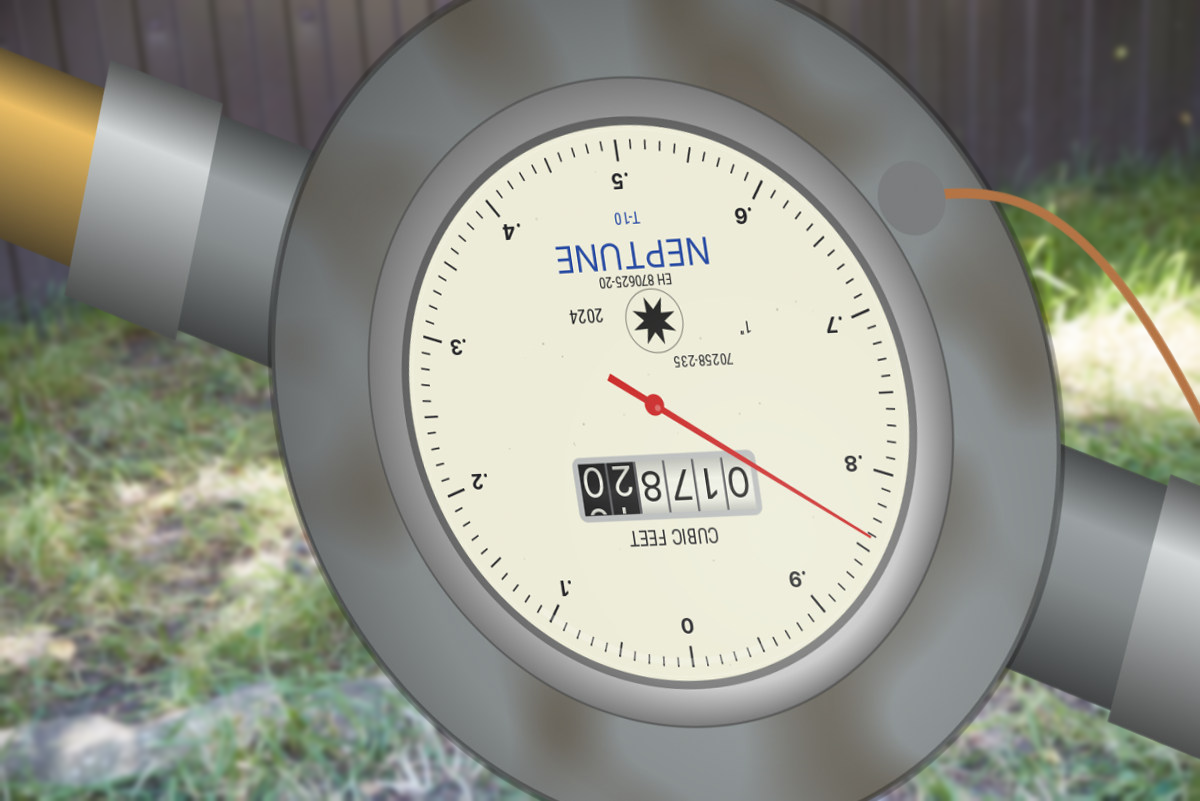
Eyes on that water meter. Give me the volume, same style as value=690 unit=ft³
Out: value=17819.84 unit=ft³
